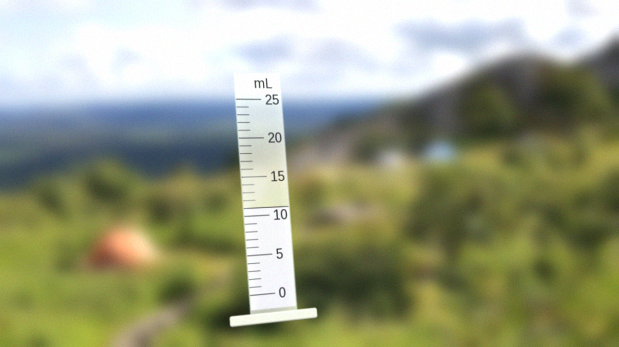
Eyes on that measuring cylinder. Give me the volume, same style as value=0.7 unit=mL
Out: value=11 unit=mL
